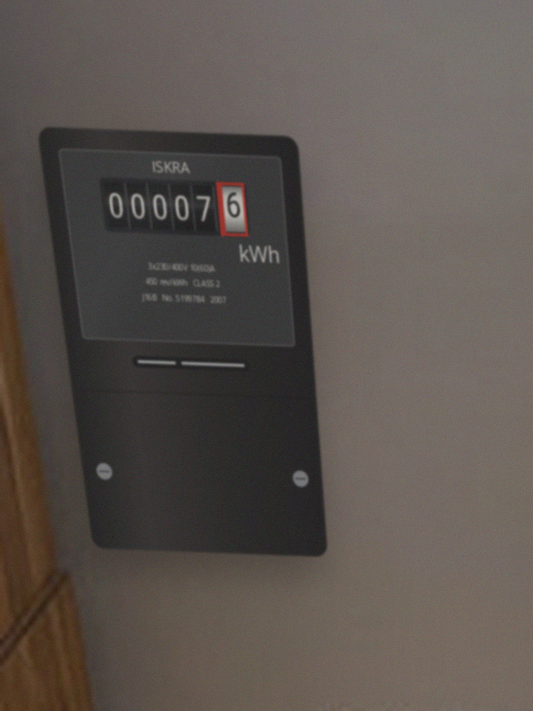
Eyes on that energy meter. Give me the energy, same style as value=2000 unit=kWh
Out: value=7.6 unit=kWh
